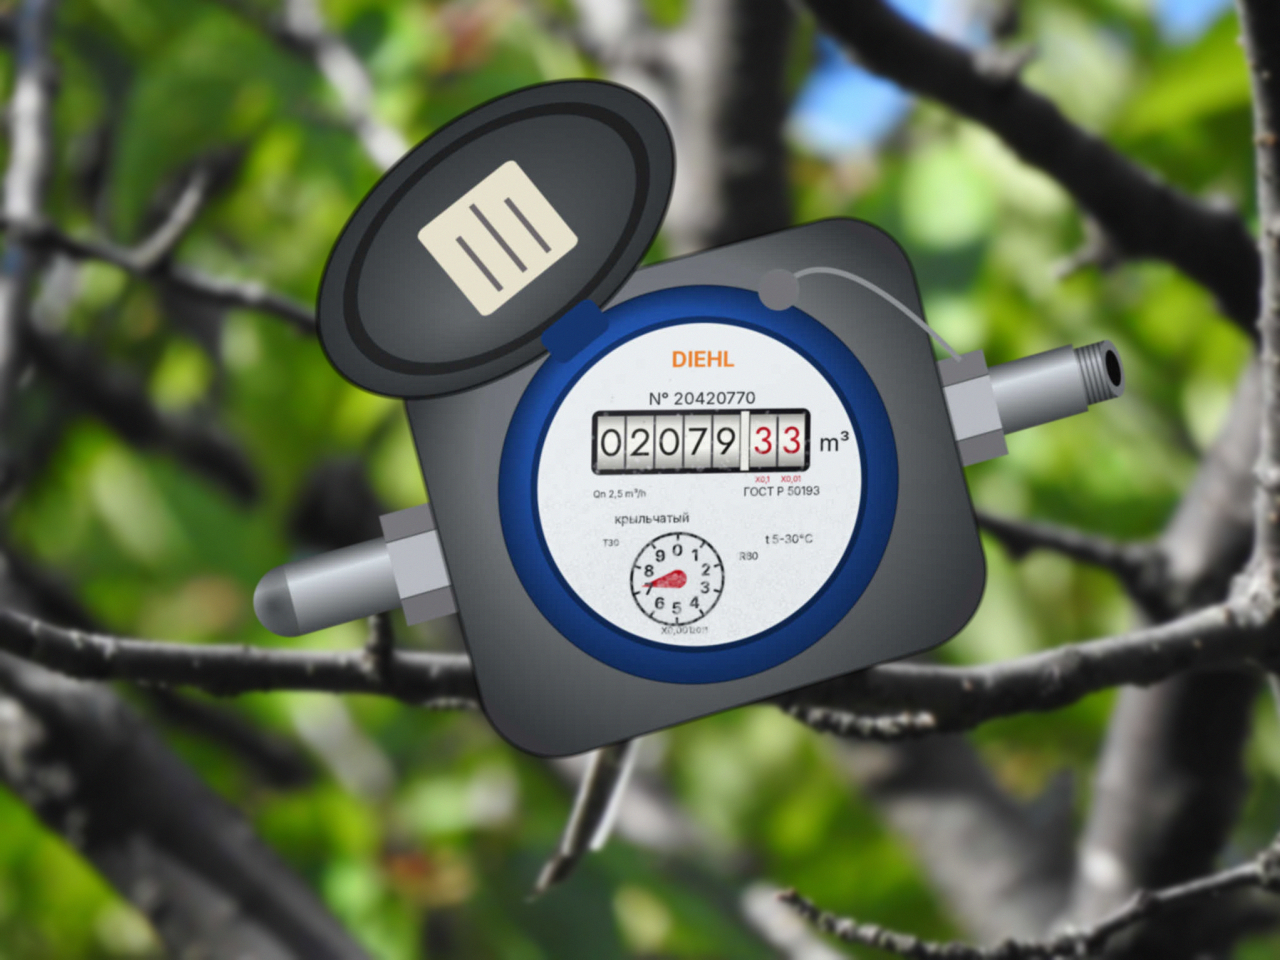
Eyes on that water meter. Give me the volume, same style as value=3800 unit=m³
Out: value=2079.337 unit=m³
